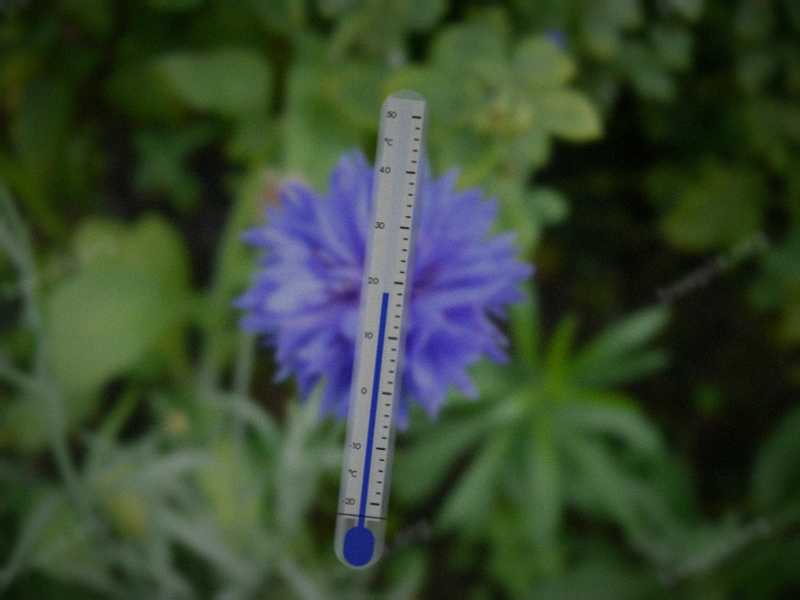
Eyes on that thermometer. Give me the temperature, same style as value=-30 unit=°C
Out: value=18 unit=°C
